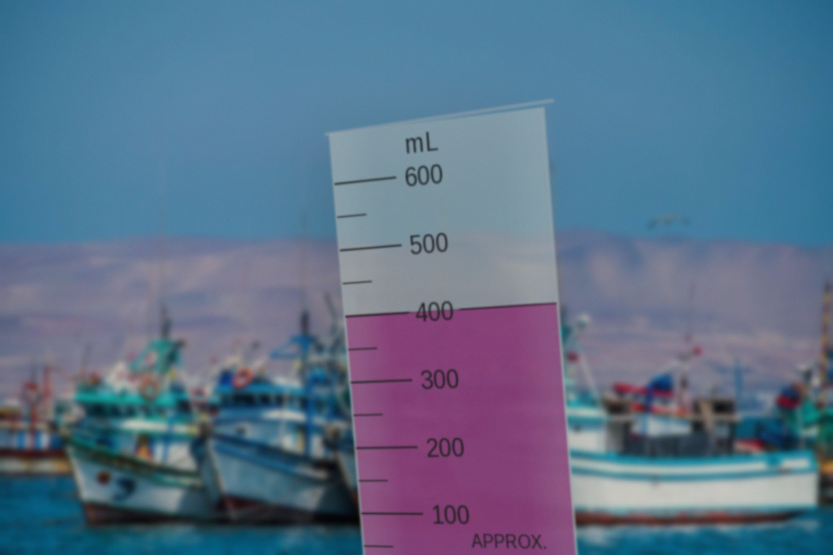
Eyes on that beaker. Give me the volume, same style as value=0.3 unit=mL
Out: value=400 unit=mL
